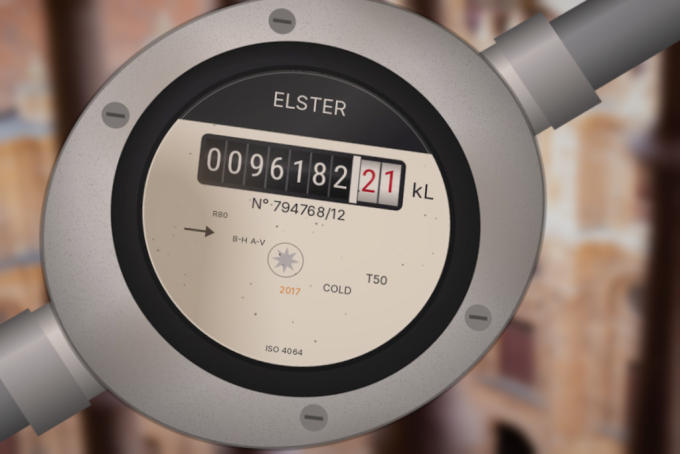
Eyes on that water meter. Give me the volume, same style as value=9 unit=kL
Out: value=96182.21 unit=kL
